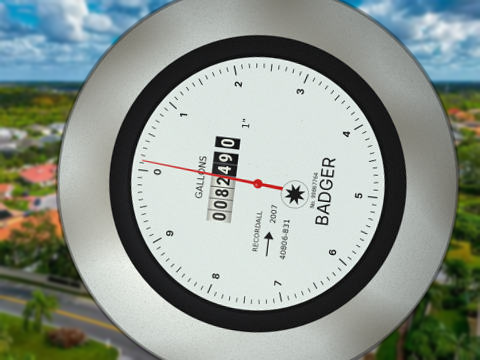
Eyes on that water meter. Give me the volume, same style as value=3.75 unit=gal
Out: value=82490.1 unit=gal
